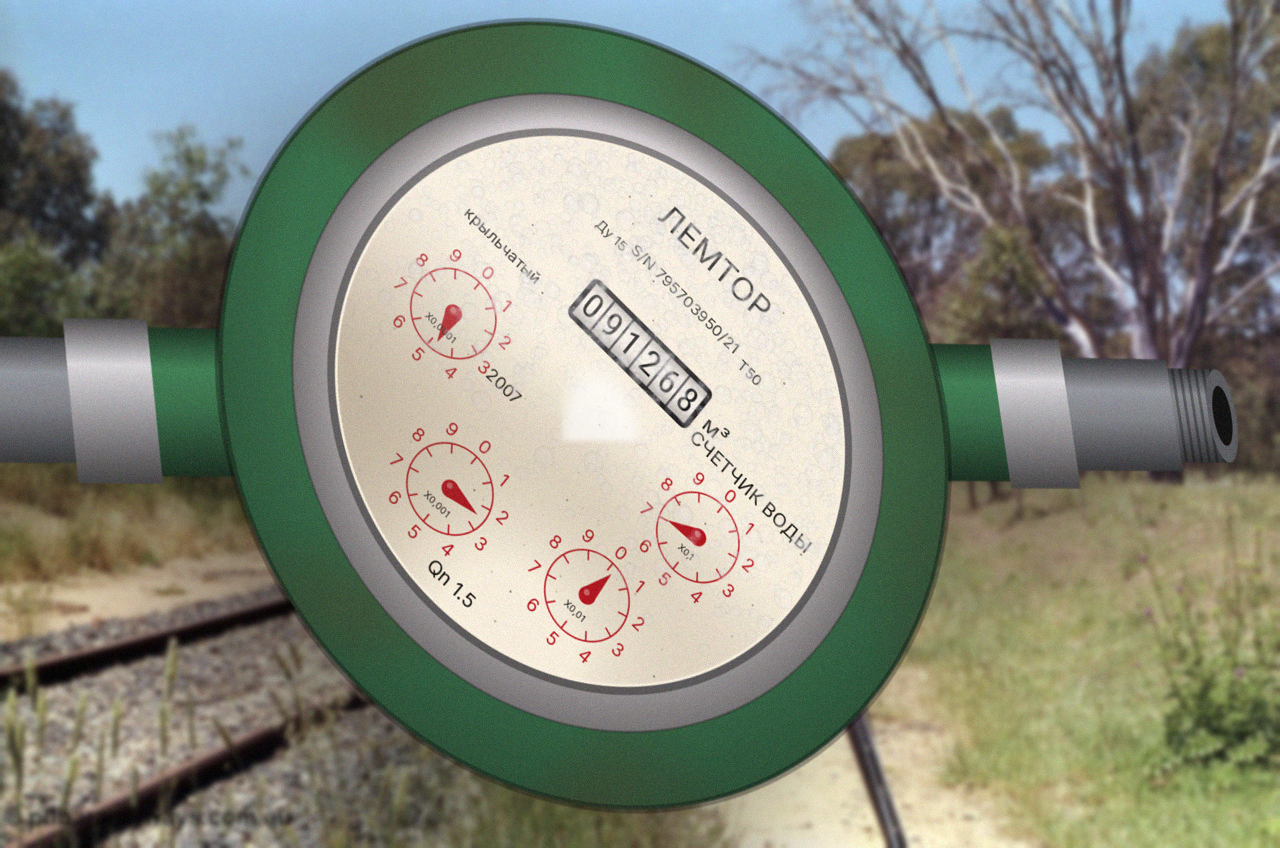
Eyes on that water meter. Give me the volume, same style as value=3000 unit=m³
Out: value=91268.7024 unit=m³
